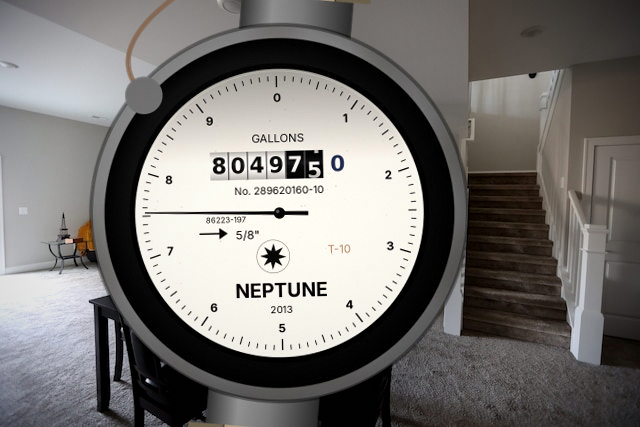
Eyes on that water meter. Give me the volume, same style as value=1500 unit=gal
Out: value=8049747.5 unit=gal
